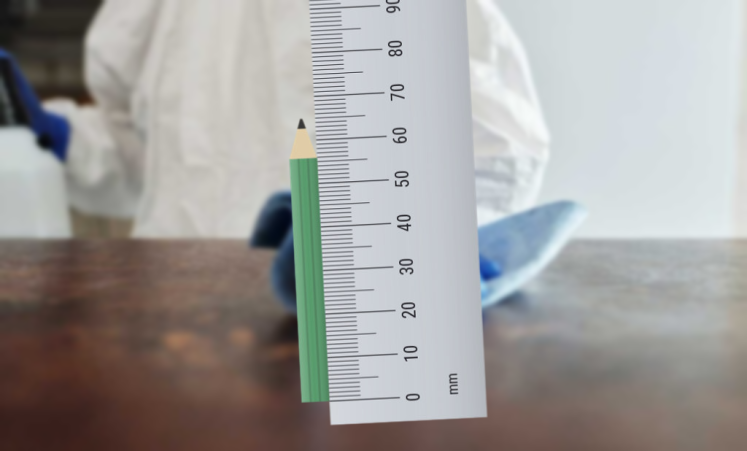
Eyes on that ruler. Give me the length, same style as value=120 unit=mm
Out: value=65 unit=mm
